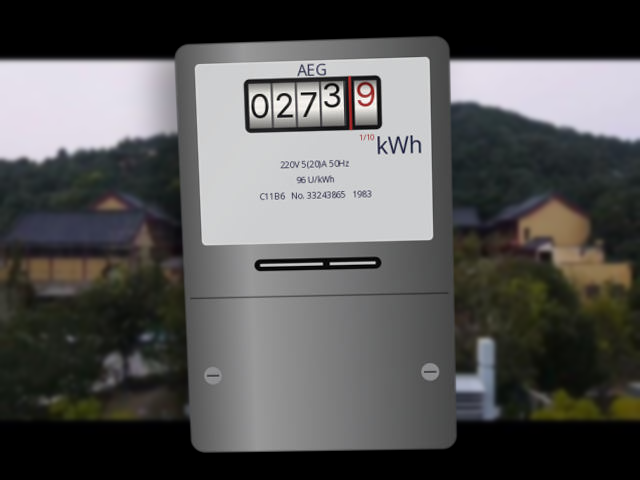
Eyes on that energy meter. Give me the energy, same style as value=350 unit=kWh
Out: value=273.9 unit=kWh
